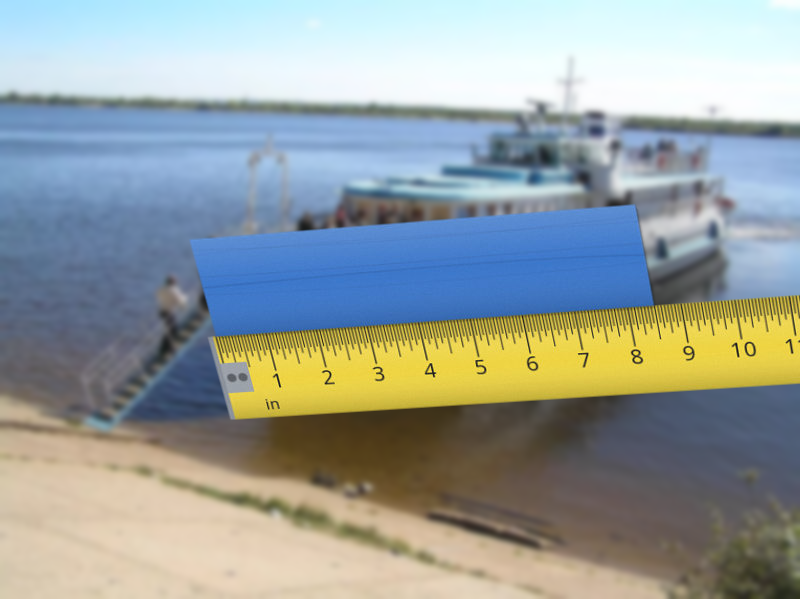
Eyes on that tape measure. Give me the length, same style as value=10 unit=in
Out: value=8.5 unit=in
